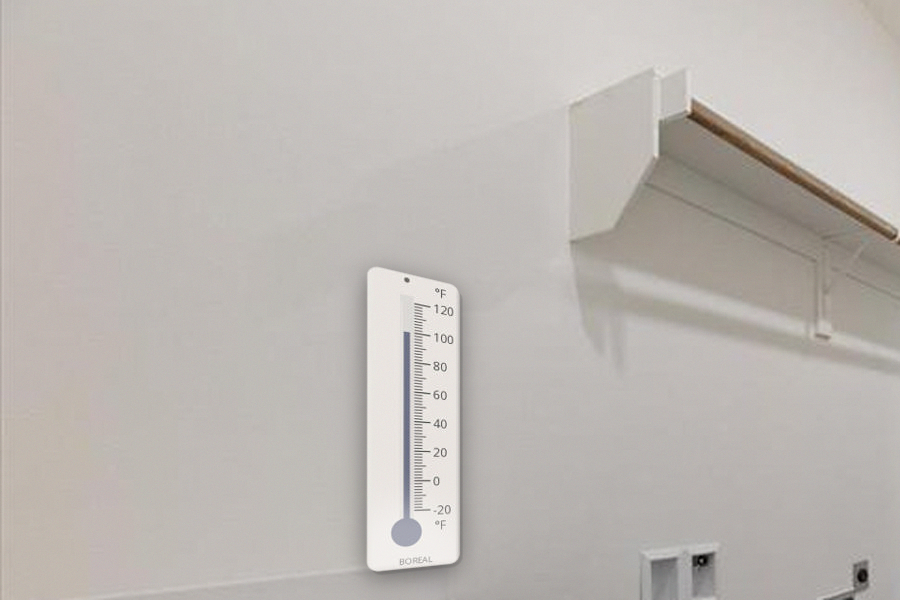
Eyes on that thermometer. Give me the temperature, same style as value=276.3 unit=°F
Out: value=100 unit=°F
